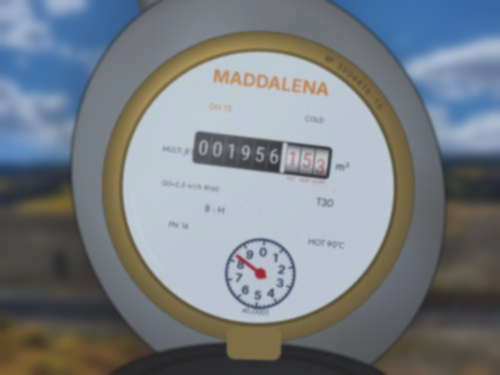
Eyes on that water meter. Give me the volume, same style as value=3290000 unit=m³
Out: value=1956.1528 unit=m³
